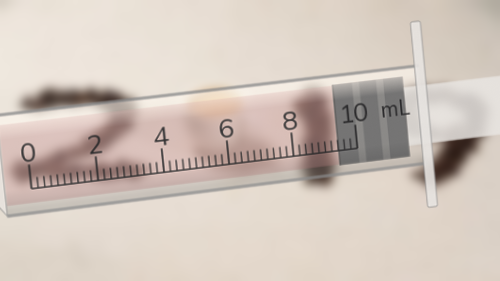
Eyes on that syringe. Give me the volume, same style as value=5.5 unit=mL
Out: value=9.4 unit=mL
